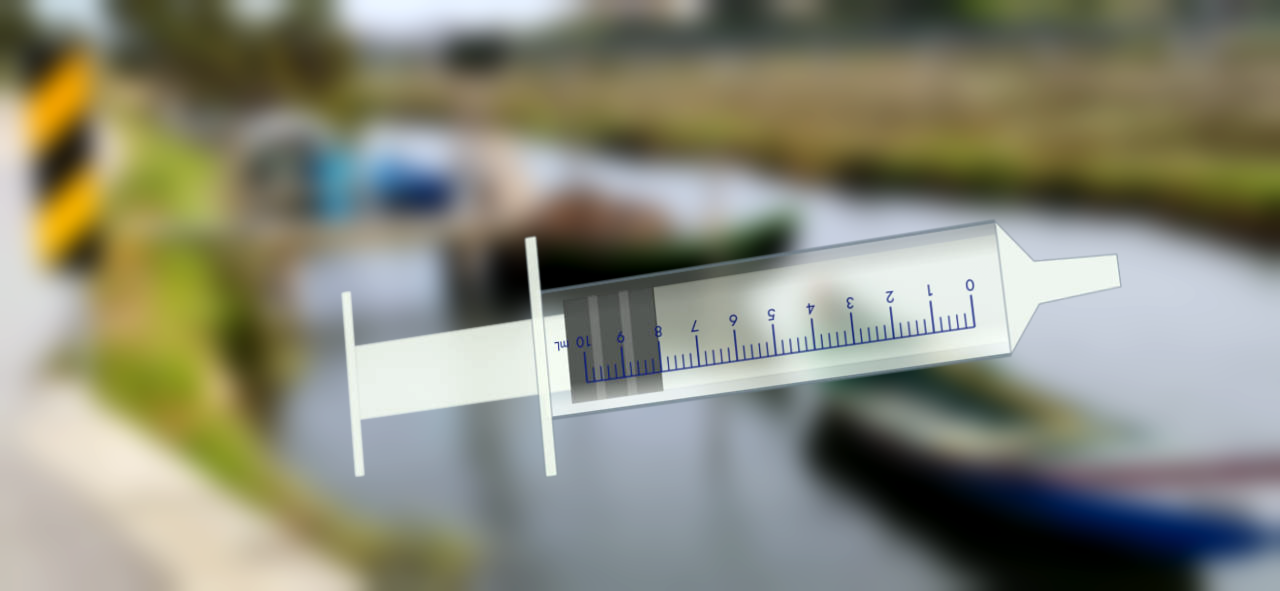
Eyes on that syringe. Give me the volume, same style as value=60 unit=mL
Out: value=8 unit=mL
